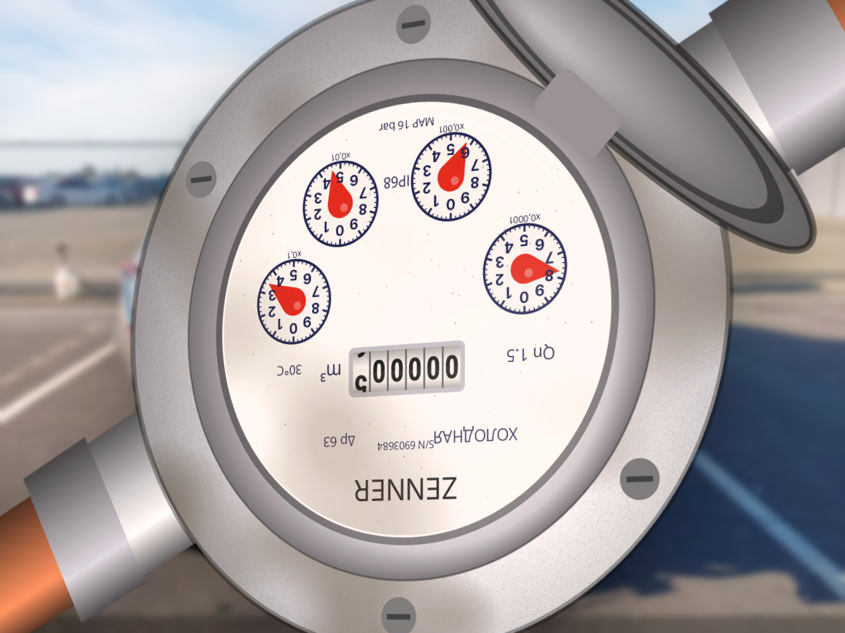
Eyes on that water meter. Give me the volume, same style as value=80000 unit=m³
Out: value=5.3457 unit=m³
